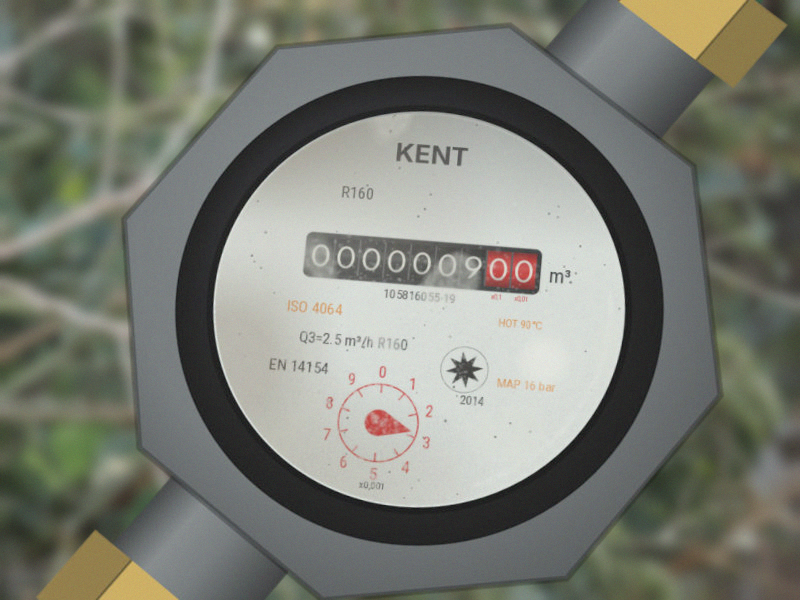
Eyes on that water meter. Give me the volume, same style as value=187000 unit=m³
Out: value=9.002 unit=m³
